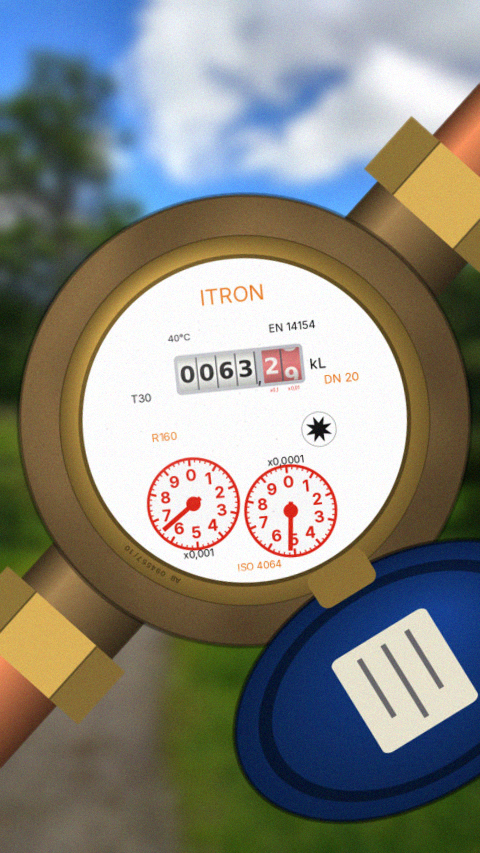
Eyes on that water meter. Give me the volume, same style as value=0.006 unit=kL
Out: value=63.2865 unit=kL
